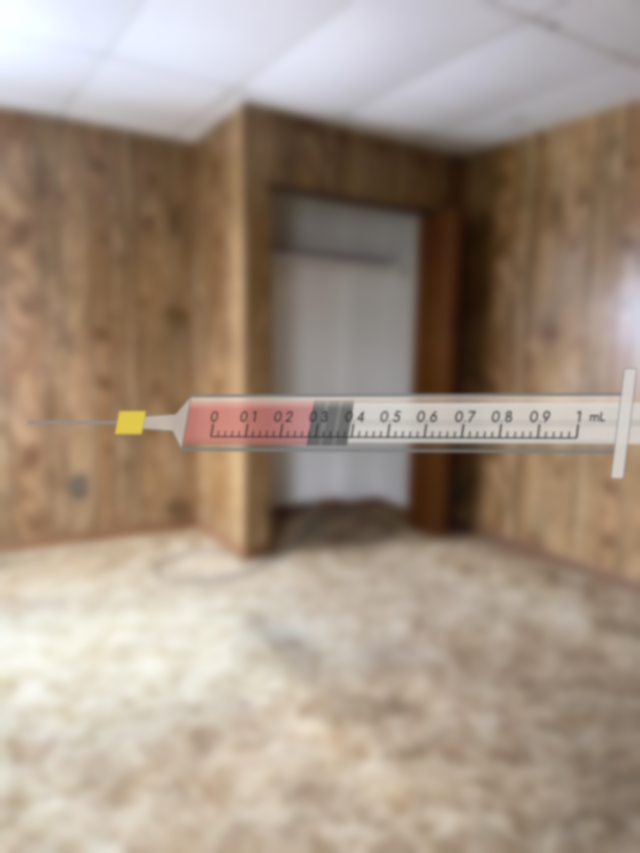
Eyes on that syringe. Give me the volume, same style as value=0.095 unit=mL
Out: value=0.28 unit=mL
